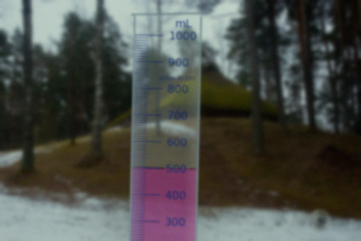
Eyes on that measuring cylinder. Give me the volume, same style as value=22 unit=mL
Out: value=500 unit=mL
